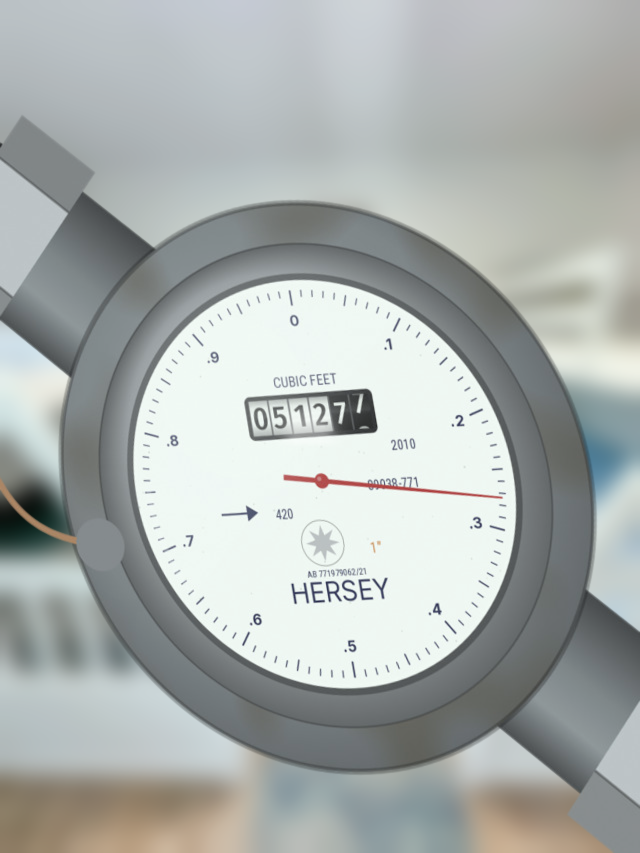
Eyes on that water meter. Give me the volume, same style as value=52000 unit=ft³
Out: value=51277.27 unit=ft³
